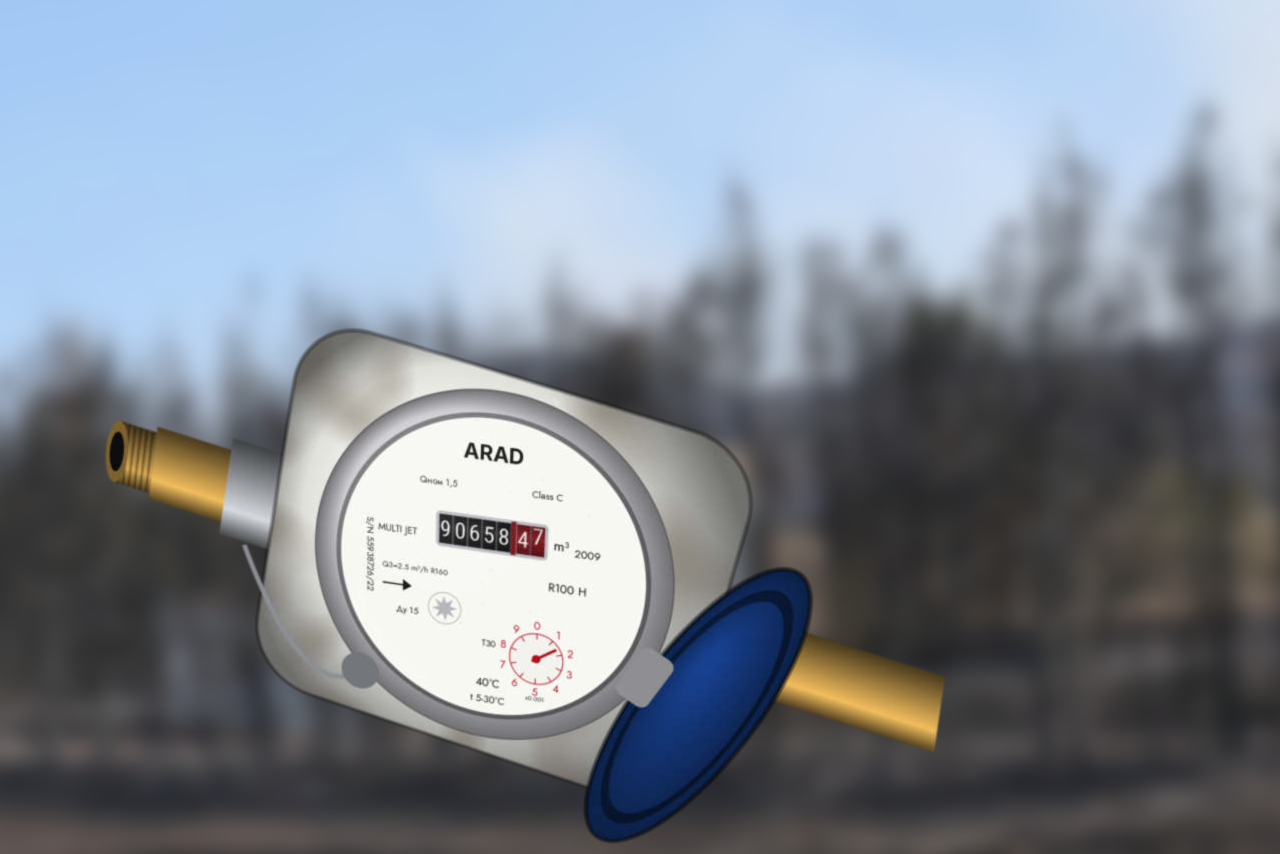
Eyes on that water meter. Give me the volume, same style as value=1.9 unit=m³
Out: value=90658.471 unit=m³
